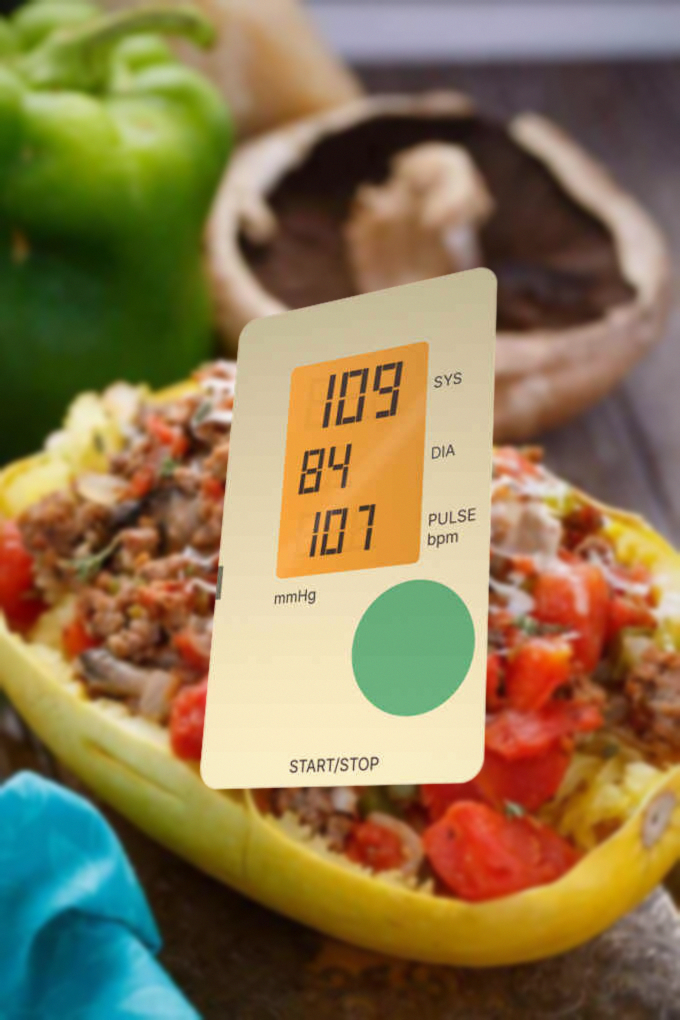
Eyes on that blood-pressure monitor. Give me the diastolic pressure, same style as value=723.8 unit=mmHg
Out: value=84 unit=mmHg
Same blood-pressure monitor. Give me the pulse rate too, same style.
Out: value=107 unit=bpm
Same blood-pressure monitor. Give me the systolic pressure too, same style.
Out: value=109 unit=mmHg
